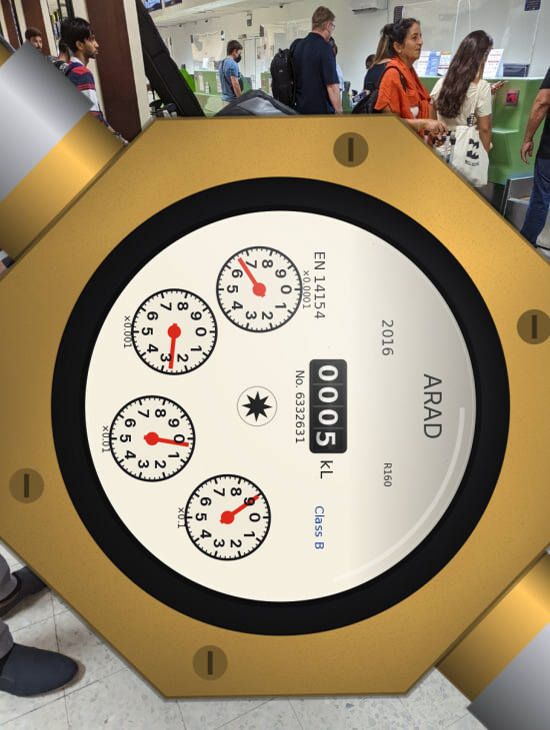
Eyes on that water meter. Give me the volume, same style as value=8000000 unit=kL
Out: value=4.9026 unit=kL
